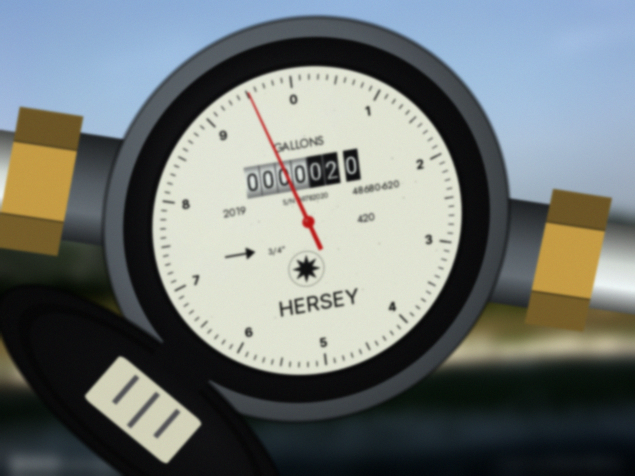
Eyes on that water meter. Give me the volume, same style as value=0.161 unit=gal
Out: value=19.5 unit=gal
